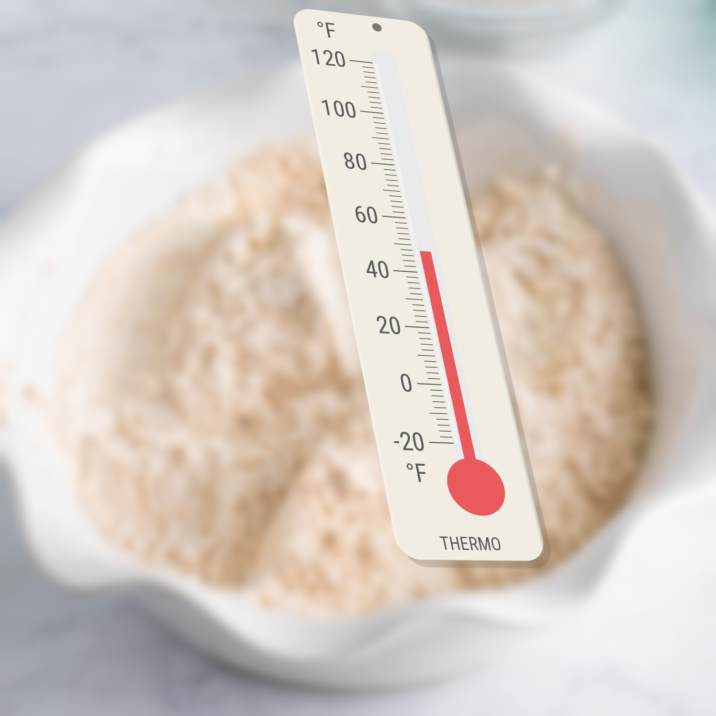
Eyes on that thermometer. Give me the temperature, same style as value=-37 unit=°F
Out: value=48 unit=°F
